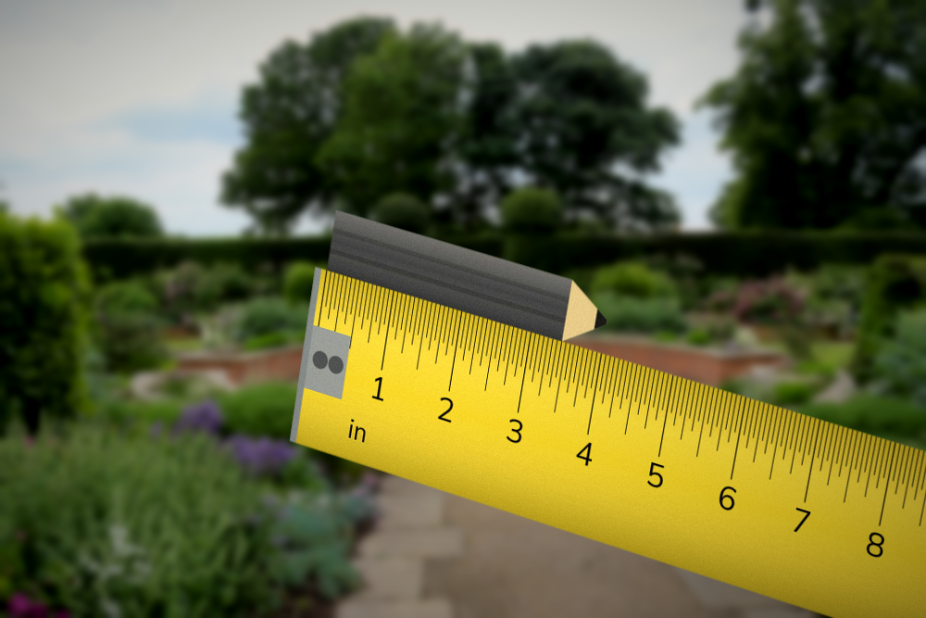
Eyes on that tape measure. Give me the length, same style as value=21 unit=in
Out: value=4 unit=in
